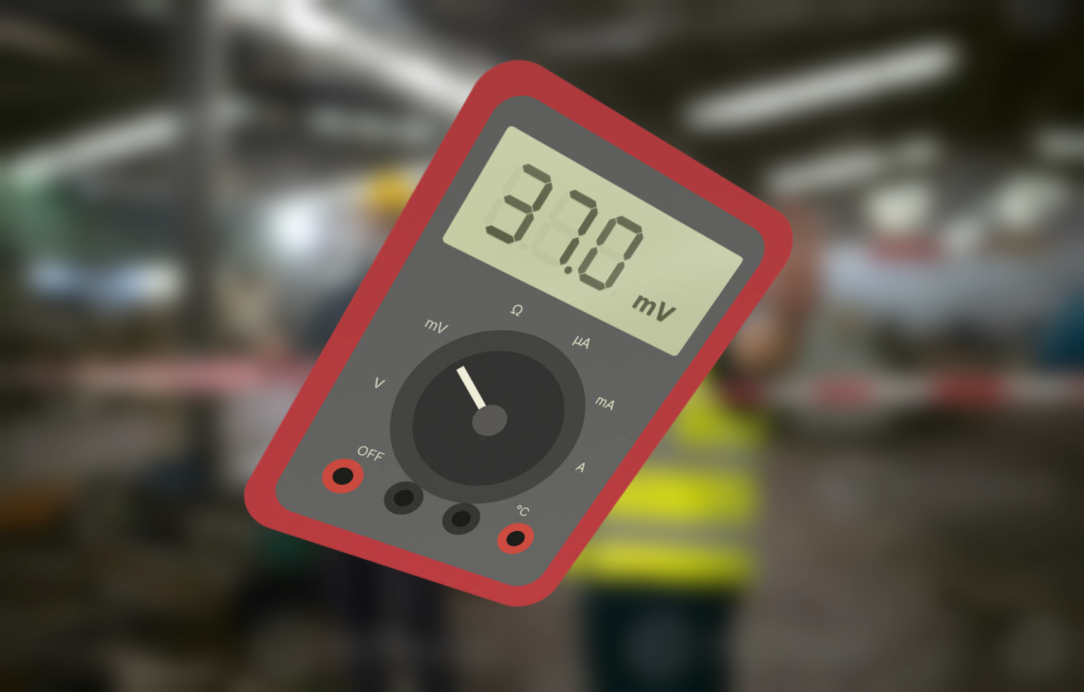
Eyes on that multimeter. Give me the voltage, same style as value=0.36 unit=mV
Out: value=37.0 unit=mV
